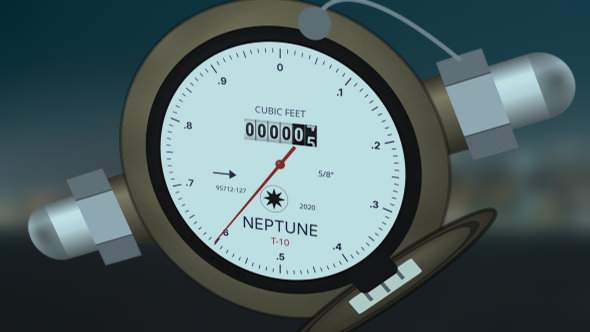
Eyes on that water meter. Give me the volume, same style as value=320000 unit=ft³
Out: value=4.60 unit=ft³
